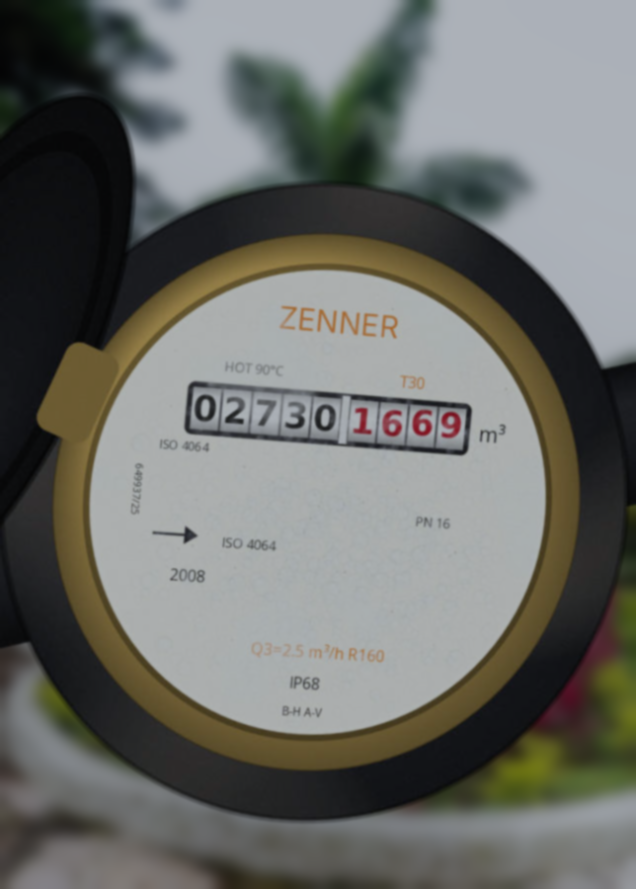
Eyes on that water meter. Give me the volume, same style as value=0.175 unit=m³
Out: value=2730.1669 unit=m³
